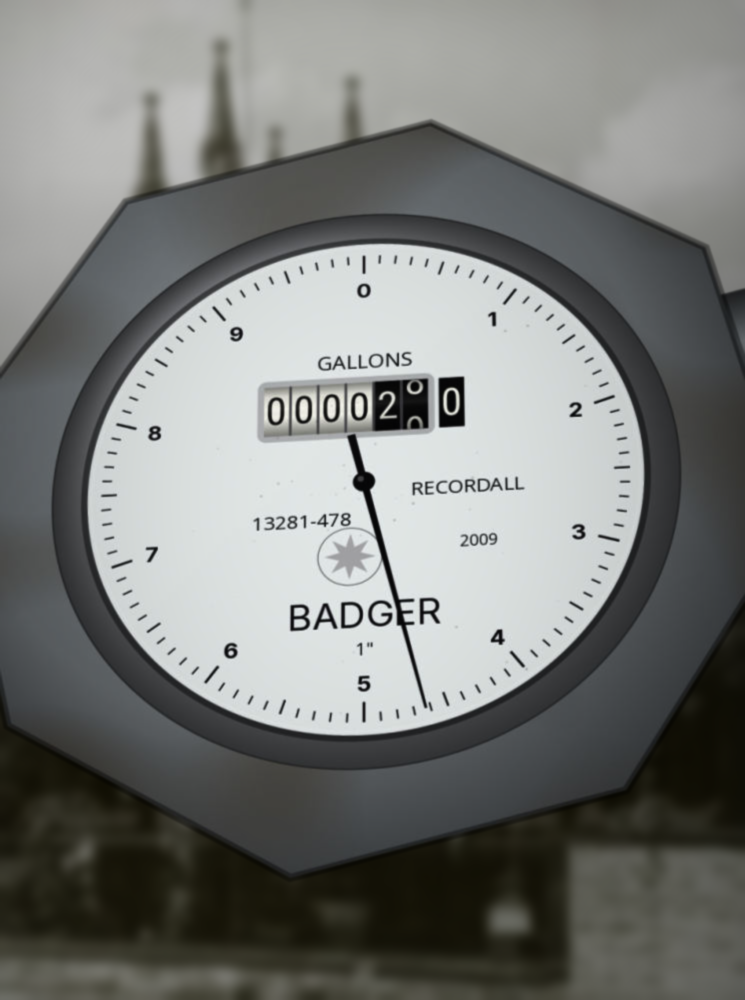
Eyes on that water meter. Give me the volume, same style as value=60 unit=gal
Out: value=284.6 unit=gal
